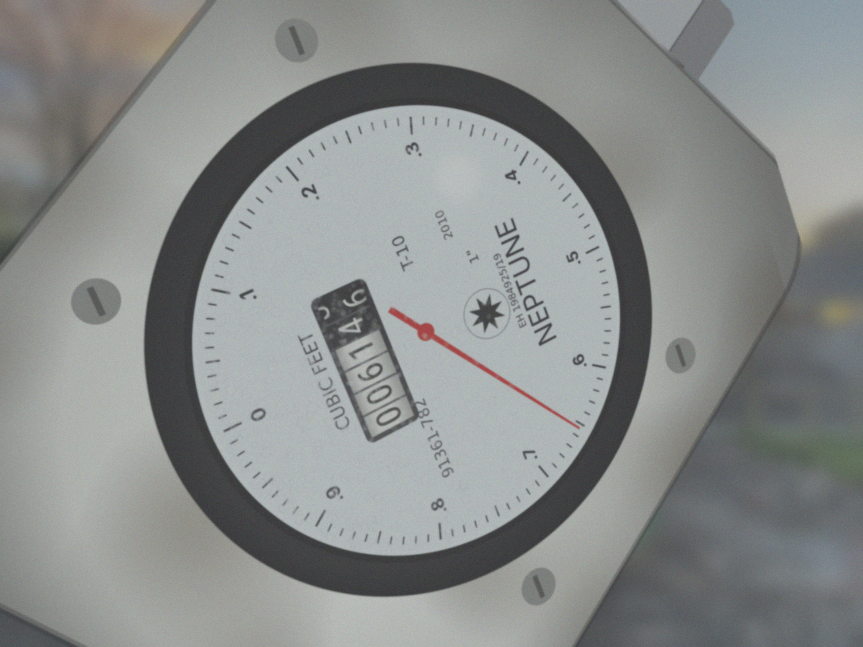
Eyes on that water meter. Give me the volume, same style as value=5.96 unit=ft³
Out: value=6145.65 unit=ft³
